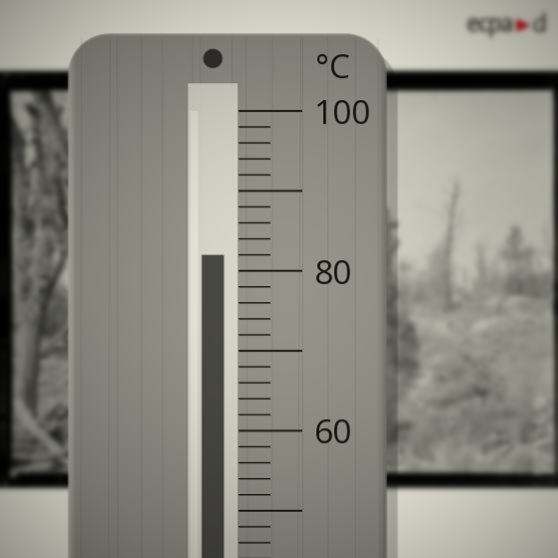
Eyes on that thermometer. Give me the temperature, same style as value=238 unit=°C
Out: value=82 unit=°C
